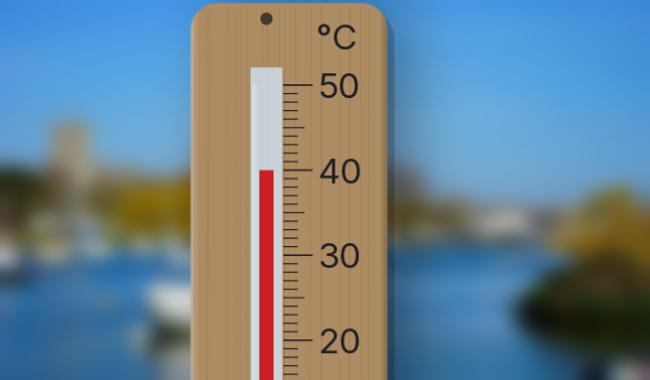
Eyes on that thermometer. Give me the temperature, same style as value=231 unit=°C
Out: value=40 unit=°C
